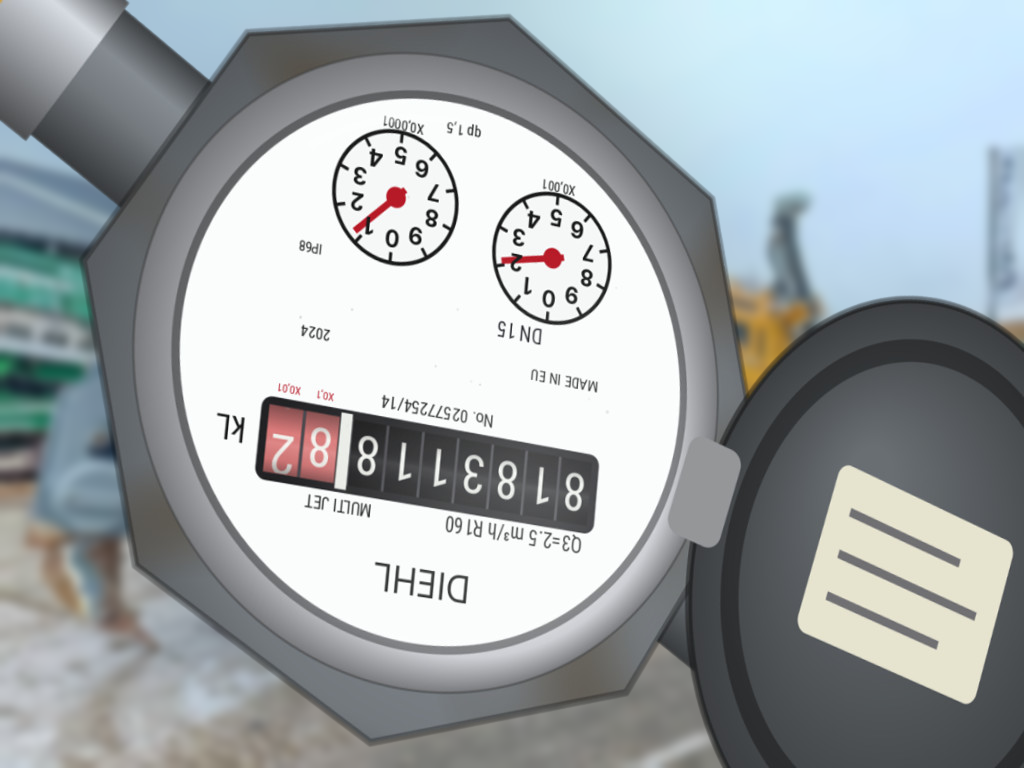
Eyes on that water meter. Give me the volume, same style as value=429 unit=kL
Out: value=8183118.8221 unit=kL
